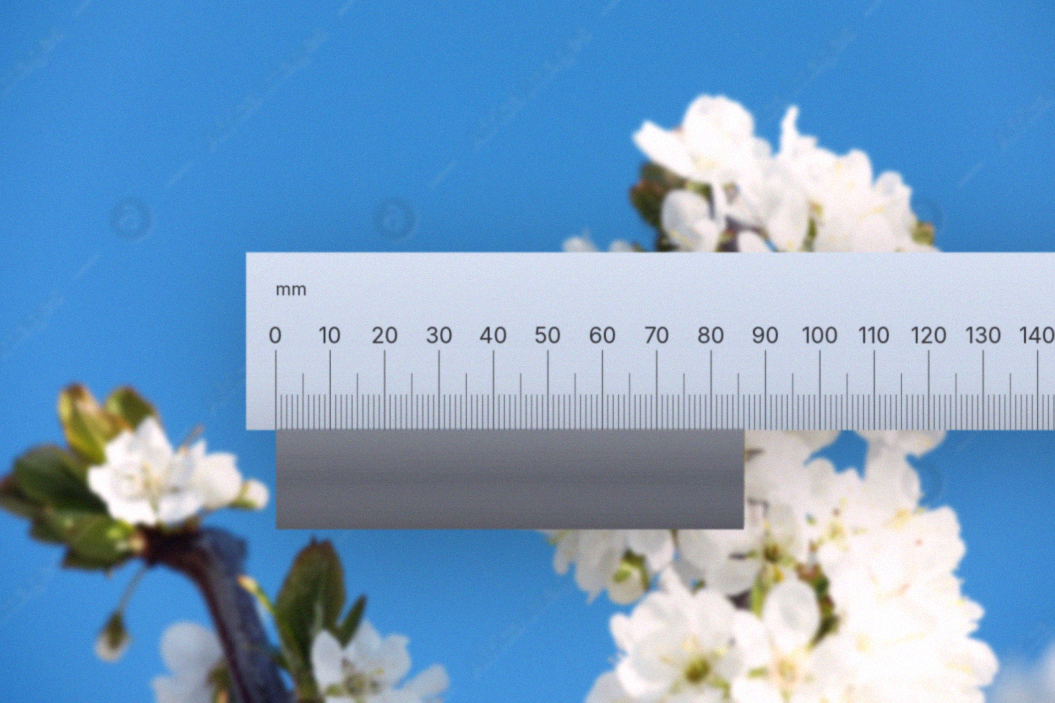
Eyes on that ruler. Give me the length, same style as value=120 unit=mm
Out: value=86 unit=mm
